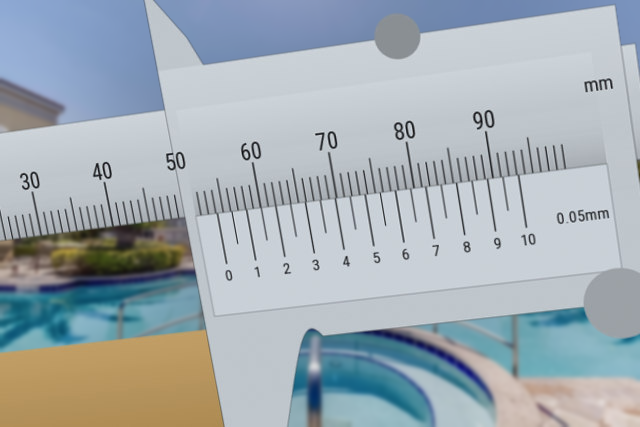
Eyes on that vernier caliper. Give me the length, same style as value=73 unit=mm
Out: value=54.2 unit=mm
